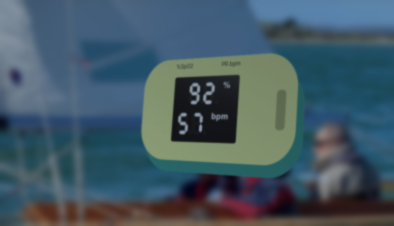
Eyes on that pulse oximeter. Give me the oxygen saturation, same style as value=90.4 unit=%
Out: value=92 unit=%
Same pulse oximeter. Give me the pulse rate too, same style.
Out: value=57 unit=bpm
